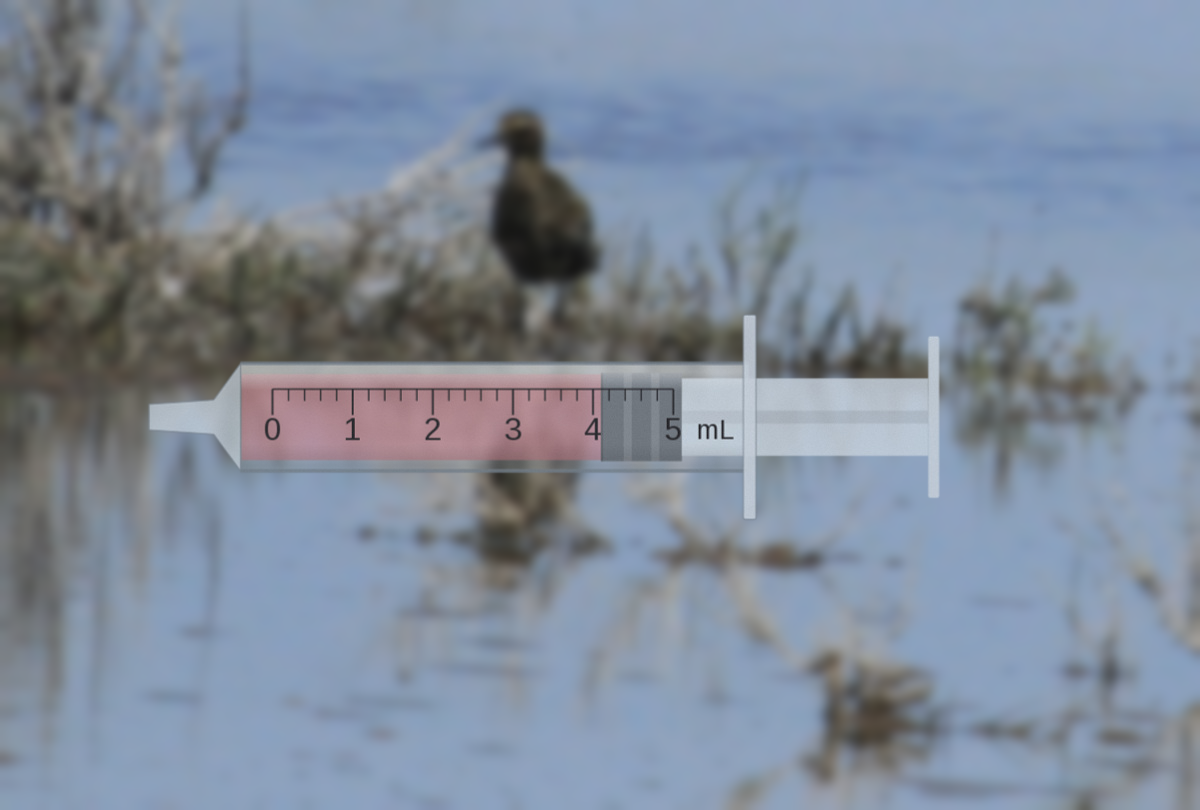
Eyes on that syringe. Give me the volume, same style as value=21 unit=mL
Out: value=4.1 unit=mL
